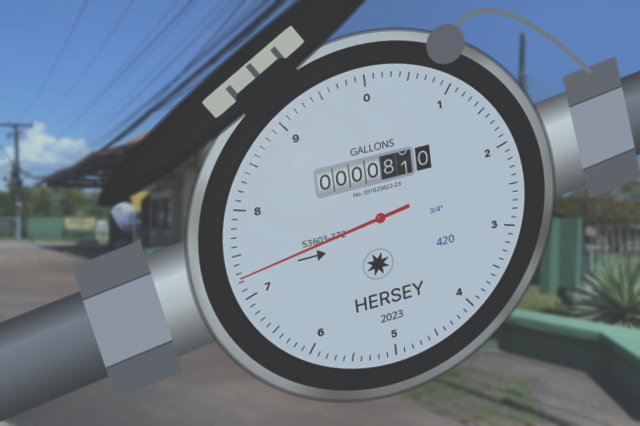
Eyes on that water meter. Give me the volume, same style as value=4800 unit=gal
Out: value=807.2 unit=gal
